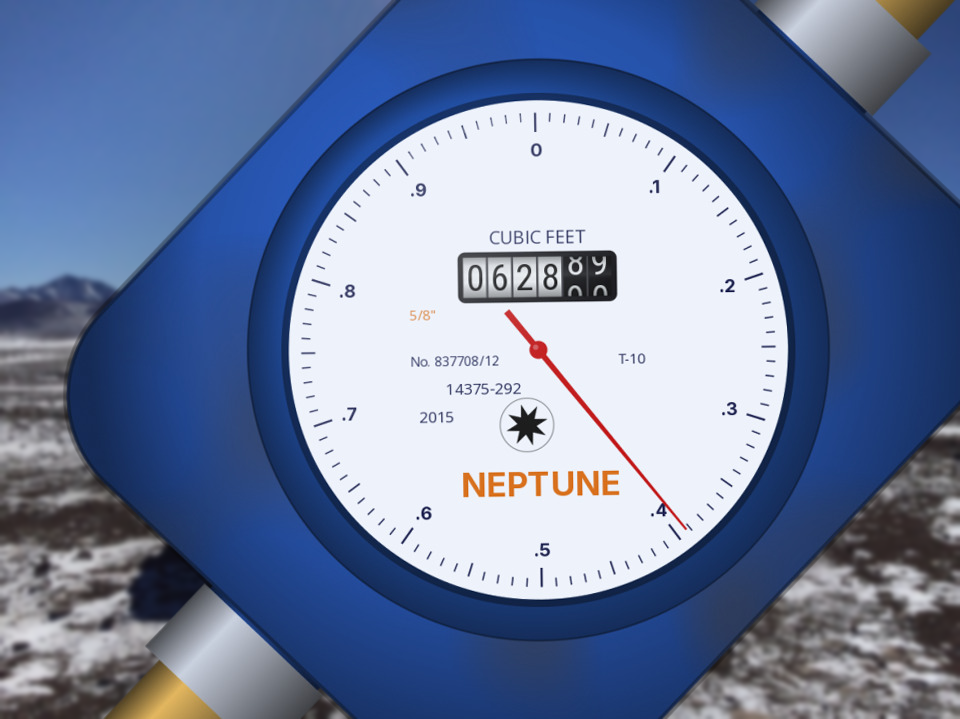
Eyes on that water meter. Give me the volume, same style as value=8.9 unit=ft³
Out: value=62889.39 unit=ft³
